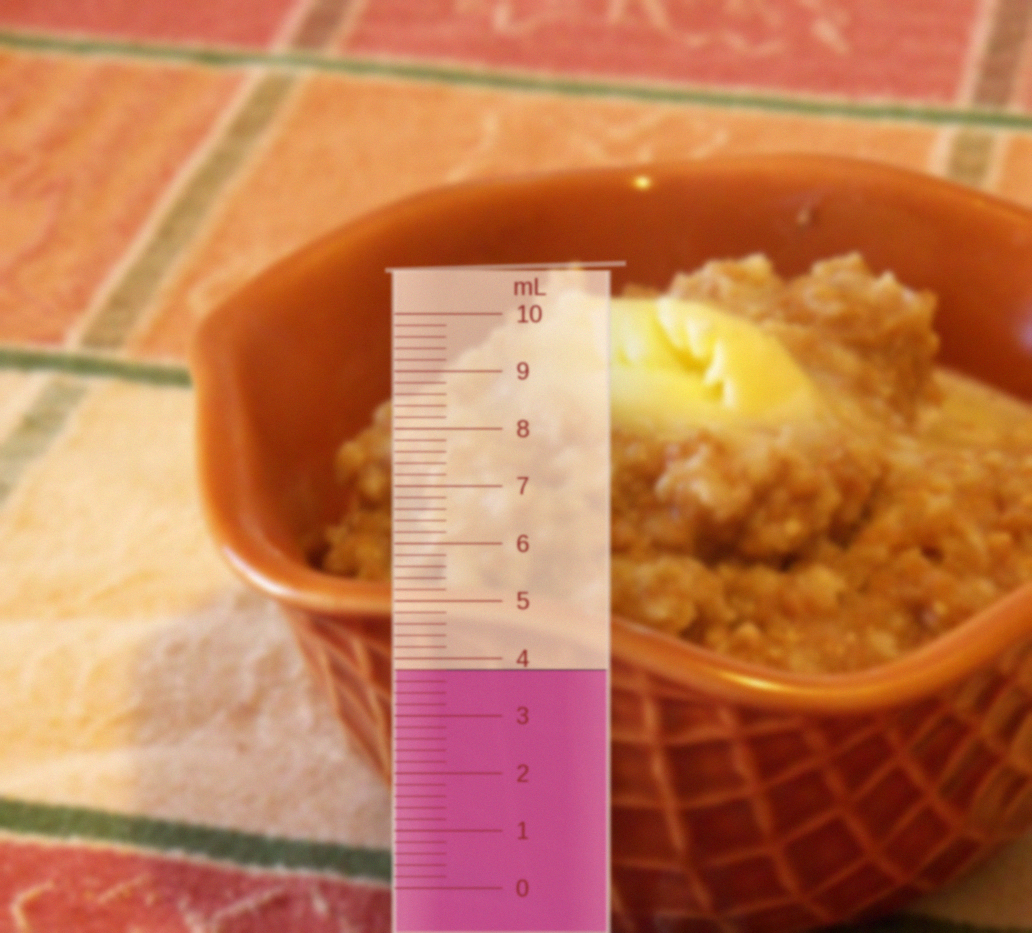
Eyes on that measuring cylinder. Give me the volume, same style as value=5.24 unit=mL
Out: value=3.8 unit=mL
